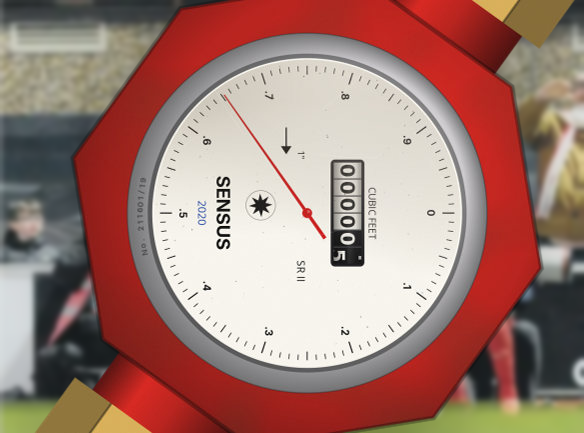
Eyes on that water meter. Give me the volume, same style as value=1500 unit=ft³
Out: value=4.65 unit=ft³
